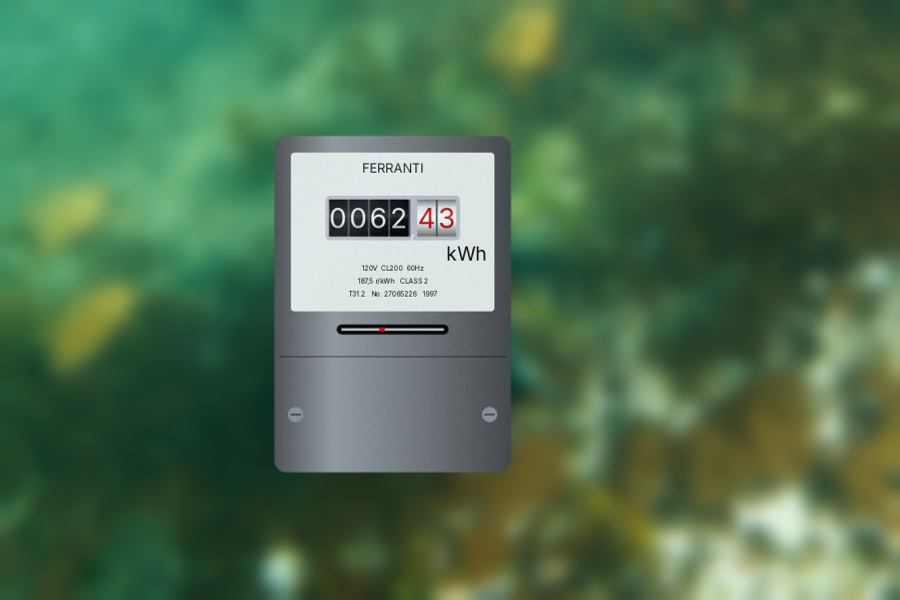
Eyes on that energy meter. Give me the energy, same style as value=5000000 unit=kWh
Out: value=62.43 unit=kWh
